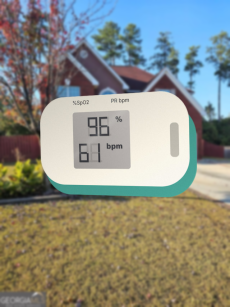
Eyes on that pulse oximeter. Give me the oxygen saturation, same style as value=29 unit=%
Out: value=96 unit=%
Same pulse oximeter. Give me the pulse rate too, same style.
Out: value=61 unit=bpm
